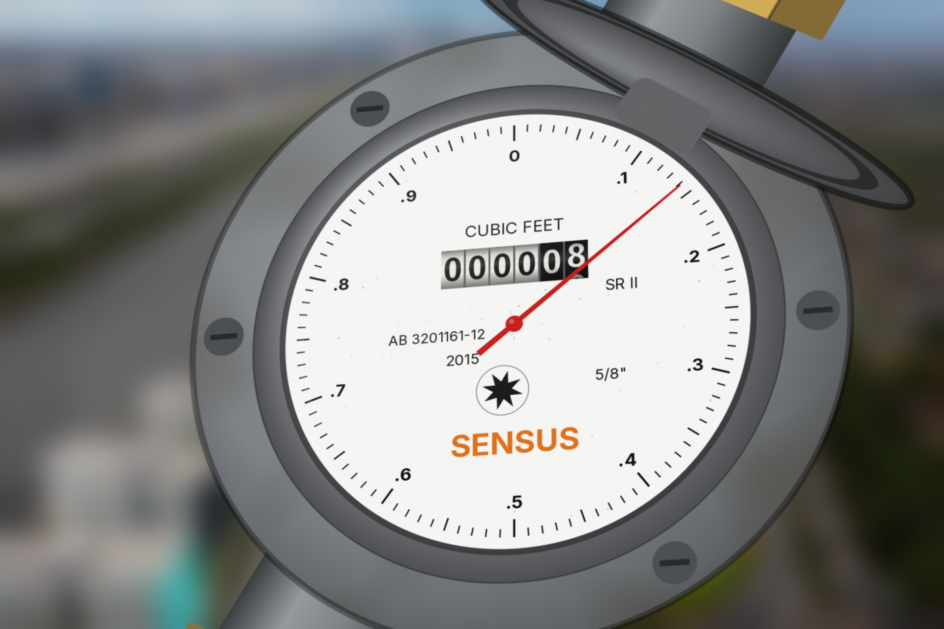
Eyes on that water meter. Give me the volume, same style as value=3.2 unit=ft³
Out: value=8.14 unit=ft³
